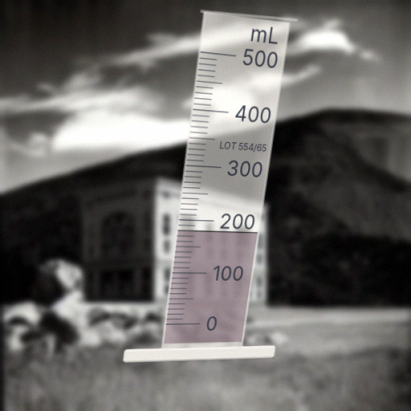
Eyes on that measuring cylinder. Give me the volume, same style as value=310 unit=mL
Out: value=180 unit=mL
